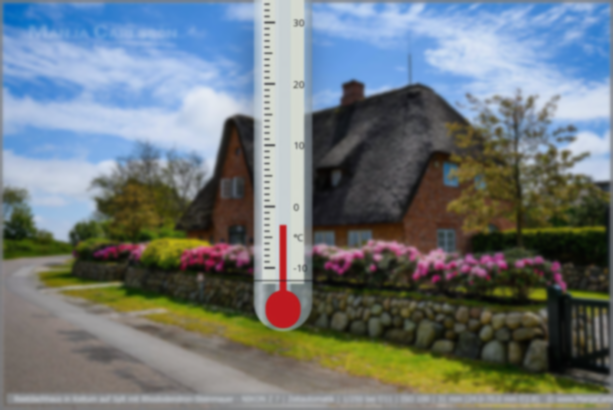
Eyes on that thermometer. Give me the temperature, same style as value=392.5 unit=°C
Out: value=-3 unit=°C
